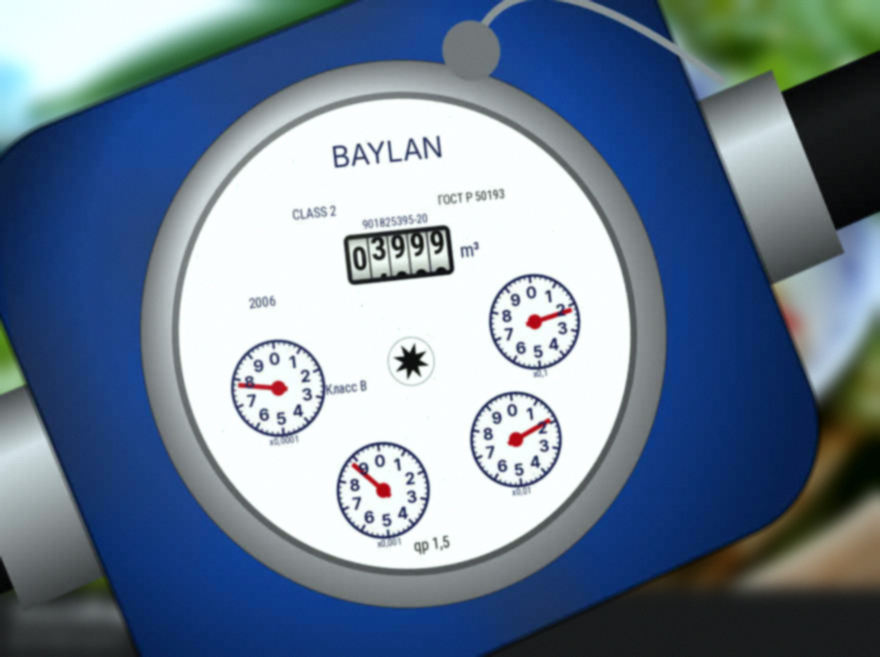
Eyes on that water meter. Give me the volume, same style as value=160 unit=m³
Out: value=3999.2187 unit=m³
